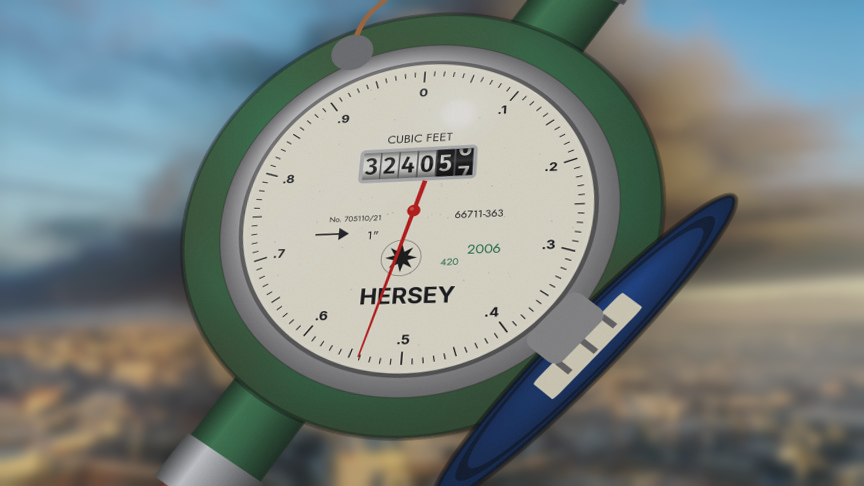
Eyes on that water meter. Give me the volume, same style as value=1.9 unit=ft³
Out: value=324056.54 unit=ft³
